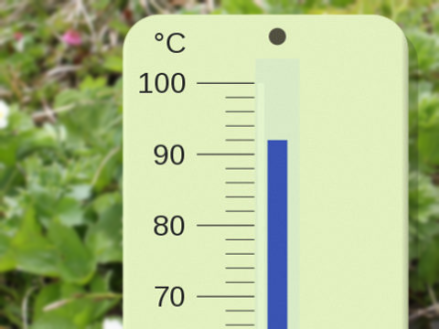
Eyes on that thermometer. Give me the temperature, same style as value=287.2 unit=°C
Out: value=92 unit=°C
